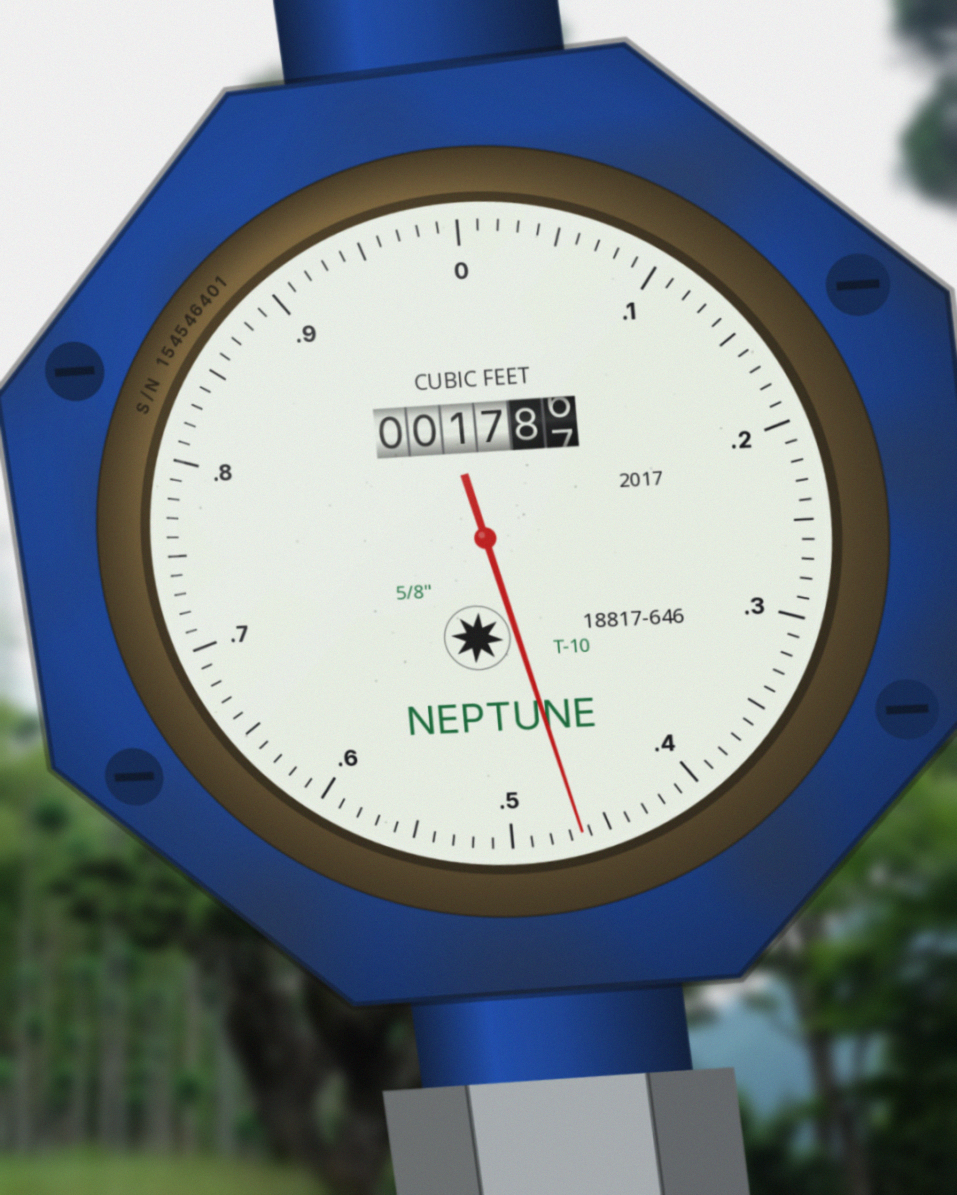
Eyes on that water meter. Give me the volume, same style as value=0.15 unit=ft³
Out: value=1786.46 unit=ft³
